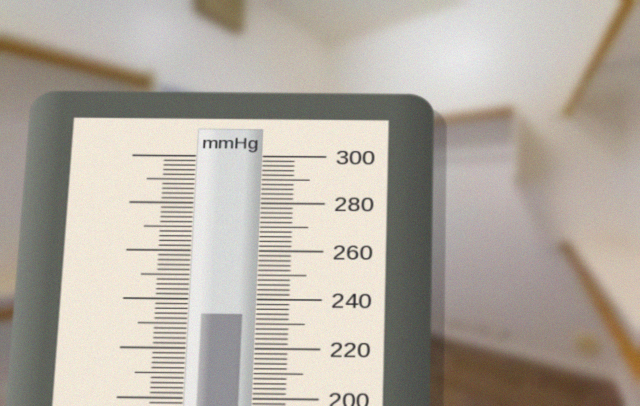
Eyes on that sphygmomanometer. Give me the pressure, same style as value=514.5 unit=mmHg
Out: value=234 unit=mmHg
